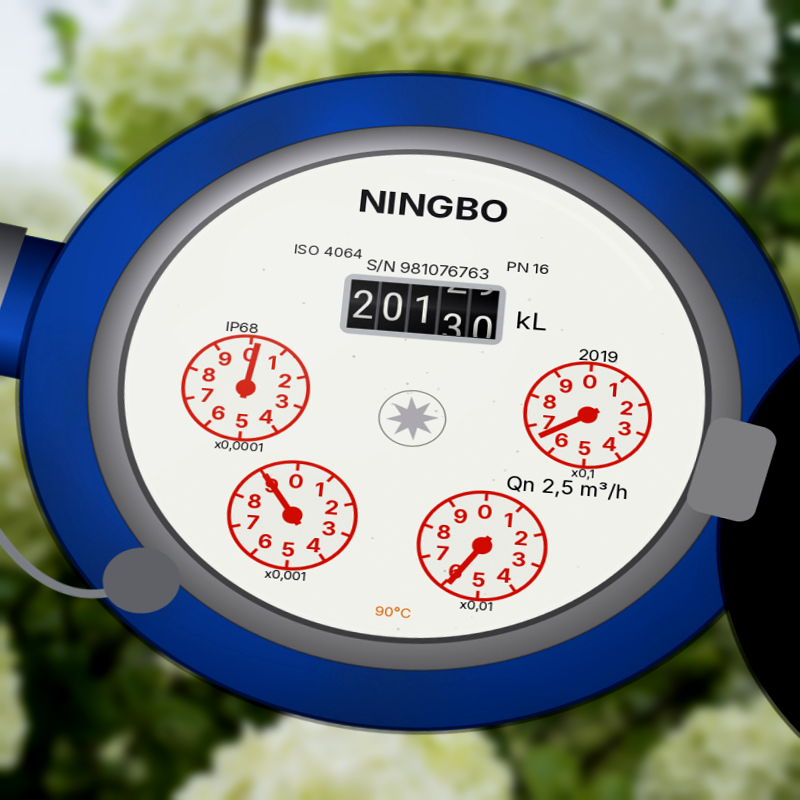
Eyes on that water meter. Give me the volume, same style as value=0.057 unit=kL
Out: value=20129.6590 unit=kL
